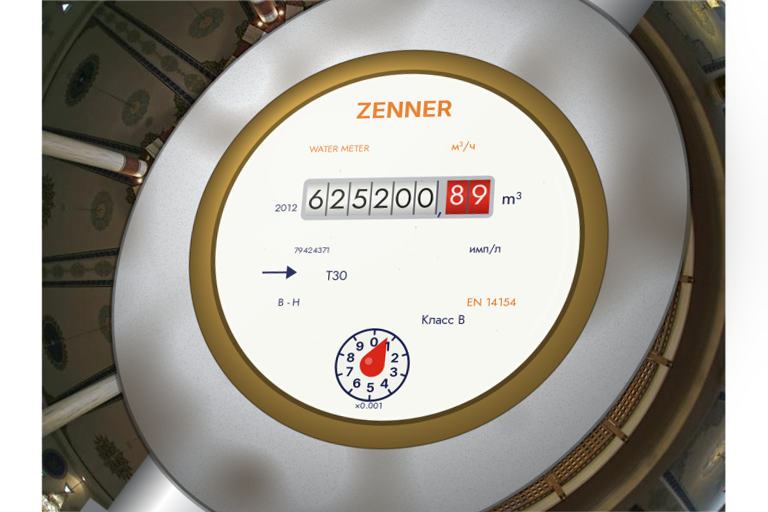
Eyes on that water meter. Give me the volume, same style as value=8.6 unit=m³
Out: value=625200.890 unit=m³
